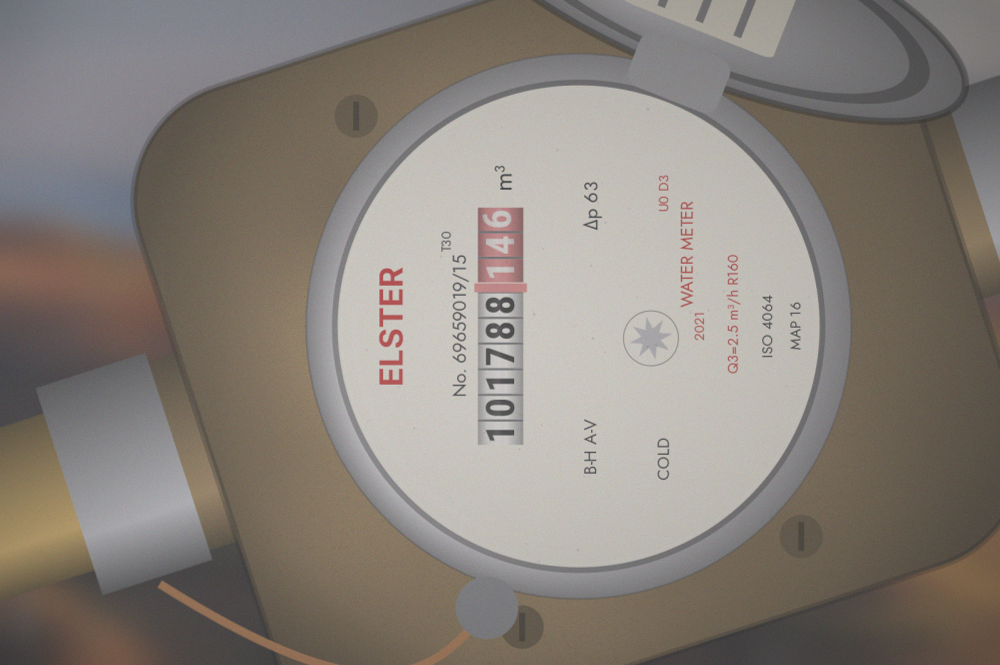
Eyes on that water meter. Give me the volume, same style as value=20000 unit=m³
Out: value=101788.146 unit=m³
